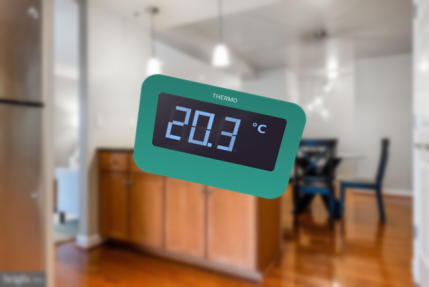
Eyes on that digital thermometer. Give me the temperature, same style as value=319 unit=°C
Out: value=20.3 unit=°C
